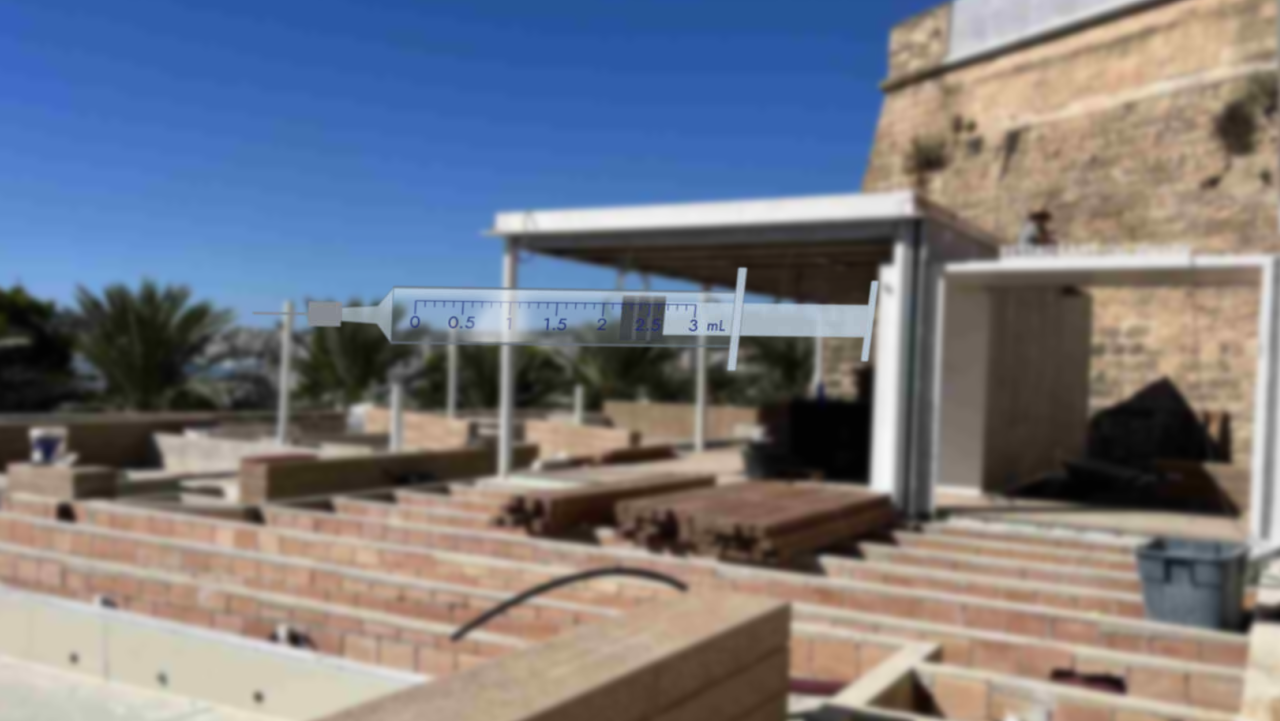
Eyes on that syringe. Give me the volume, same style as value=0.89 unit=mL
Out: value=2.2 unit=mL
